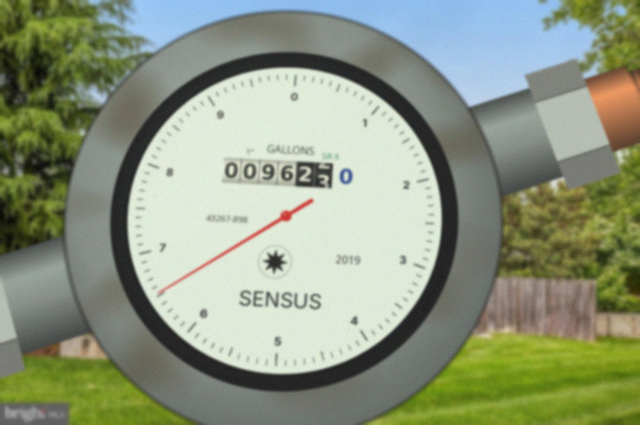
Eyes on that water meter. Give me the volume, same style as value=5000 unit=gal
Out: value=96226.5 unit=gal
